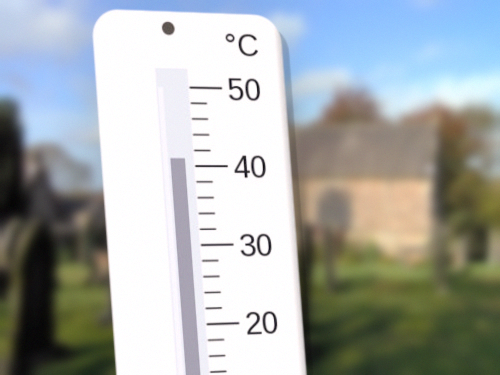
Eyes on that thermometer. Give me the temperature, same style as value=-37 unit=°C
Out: value=41 unit=°C
